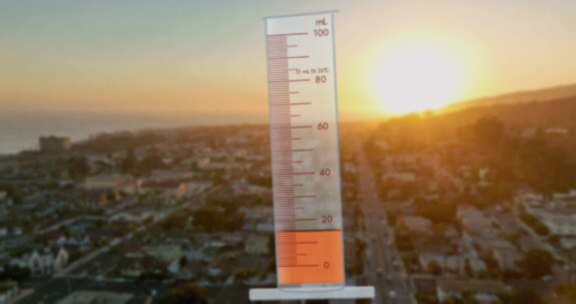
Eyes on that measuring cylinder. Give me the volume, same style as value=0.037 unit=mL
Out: value=15 unit=mL
